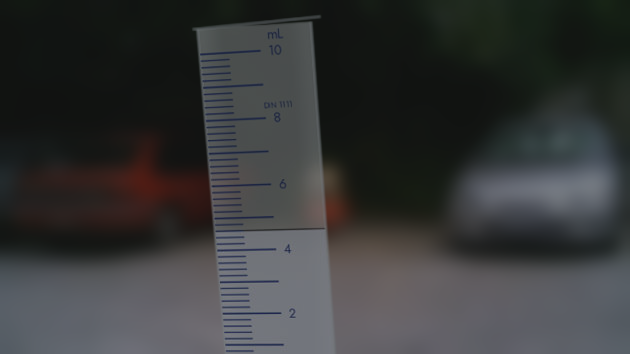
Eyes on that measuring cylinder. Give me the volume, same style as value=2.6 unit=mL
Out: value=4.6 unit=mL
